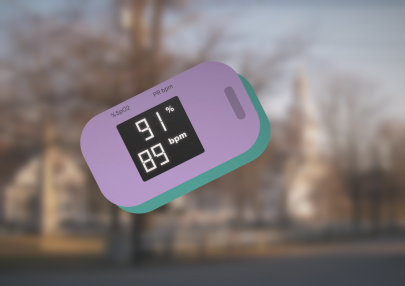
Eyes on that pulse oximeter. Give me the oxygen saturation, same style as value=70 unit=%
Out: value=91 unit=%
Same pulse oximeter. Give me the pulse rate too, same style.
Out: value=89 unit=bpm
